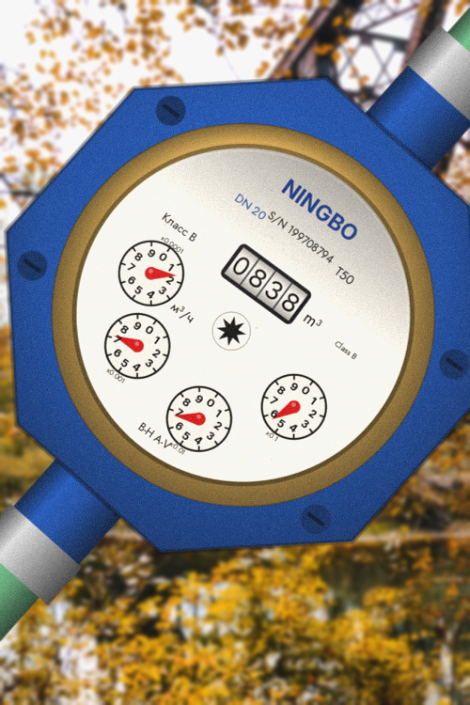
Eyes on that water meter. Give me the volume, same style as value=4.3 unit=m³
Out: value=838.5671 unit=m³
